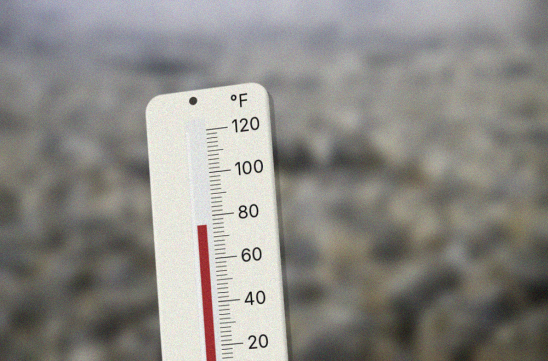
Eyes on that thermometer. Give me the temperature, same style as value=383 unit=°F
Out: value=76 unit=°F
